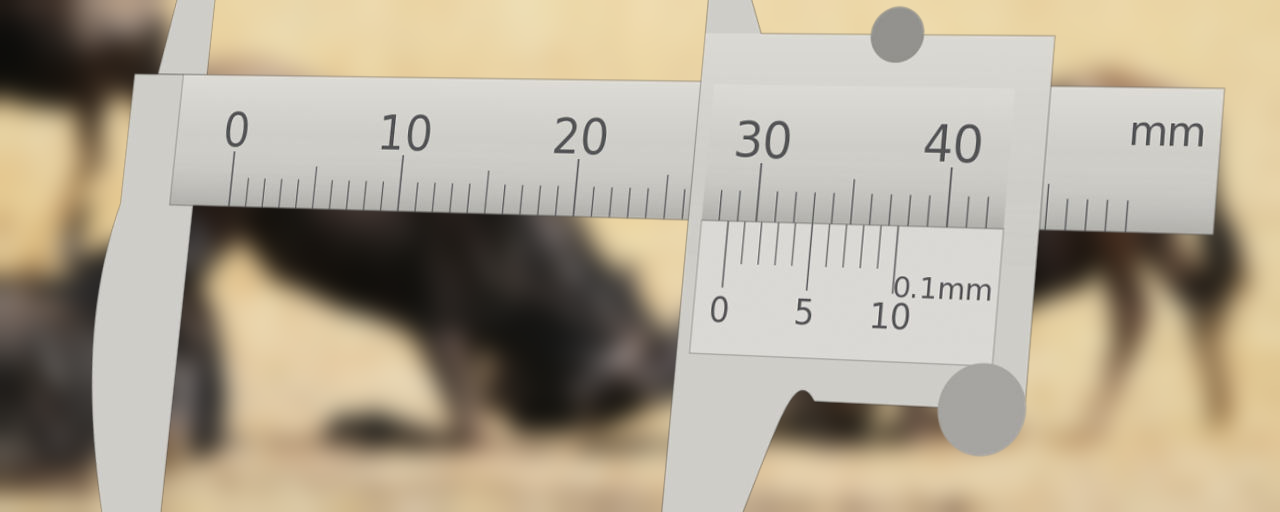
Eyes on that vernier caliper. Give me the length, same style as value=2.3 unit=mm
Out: value=28.5 unit=mm
